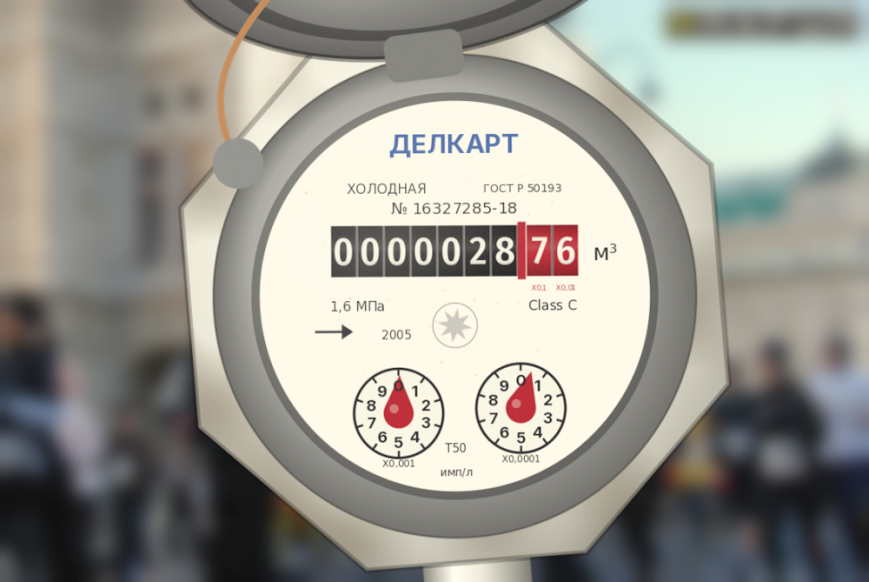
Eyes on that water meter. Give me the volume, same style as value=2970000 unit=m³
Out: value=28.7600 unit=m³
